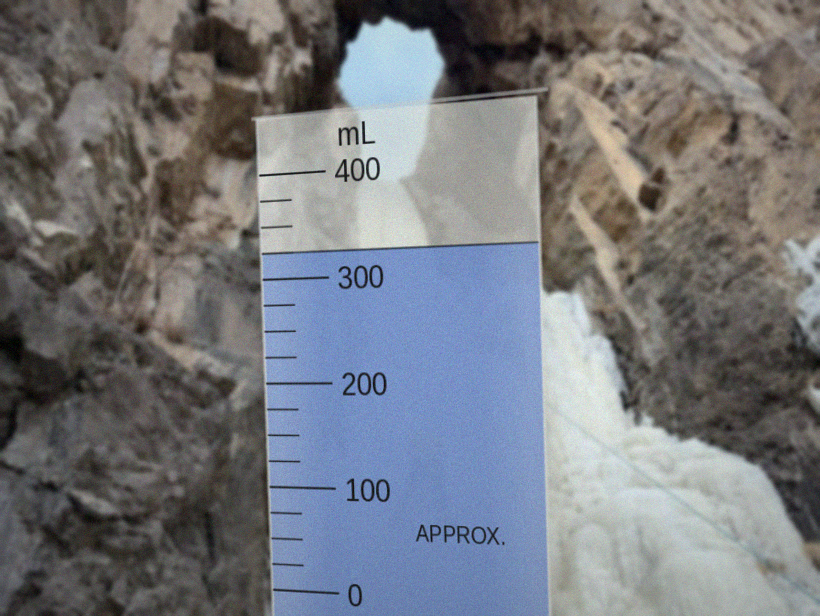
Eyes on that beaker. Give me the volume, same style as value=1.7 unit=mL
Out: value=325 unit=mL
